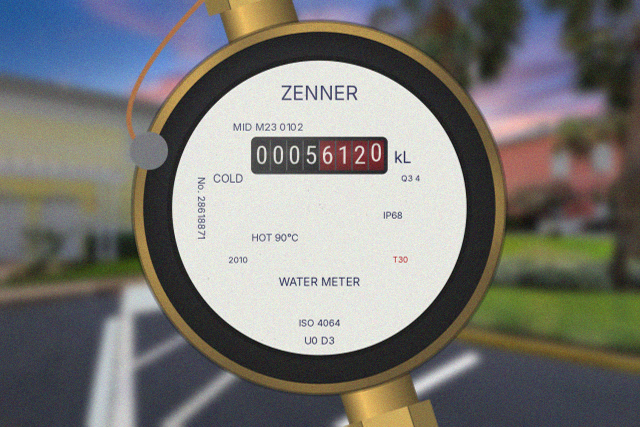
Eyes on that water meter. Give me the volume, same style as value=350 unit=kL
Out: value=5.6120 unit=kL
